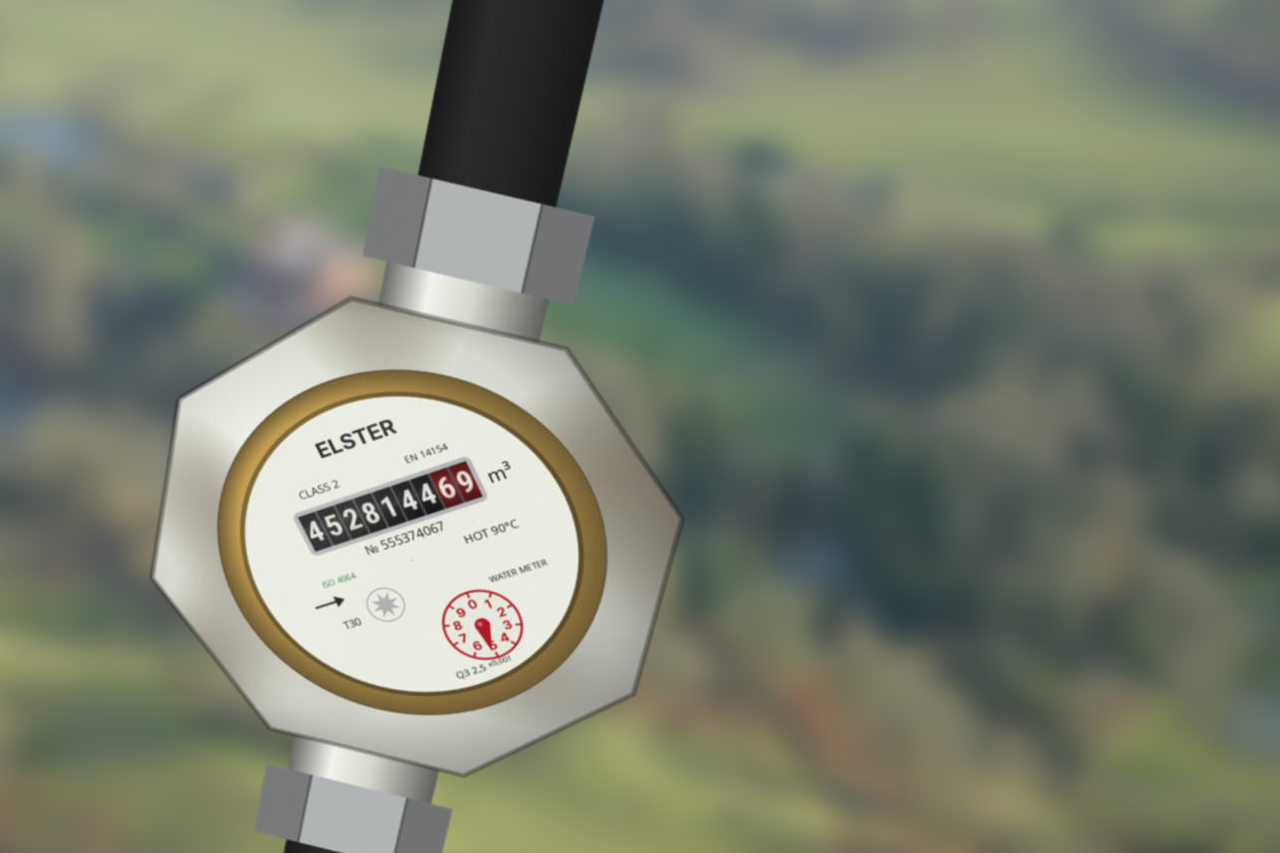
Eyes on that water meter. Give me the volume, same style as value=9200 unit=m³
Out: value=4528144.695 unit=m³
